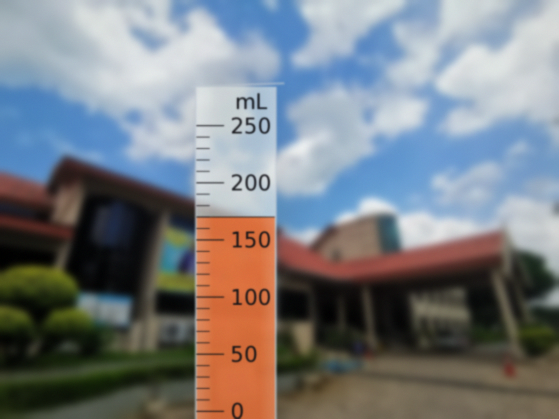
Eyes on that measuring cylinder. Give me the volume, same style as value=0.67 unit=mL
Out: value=170 unit=mL
